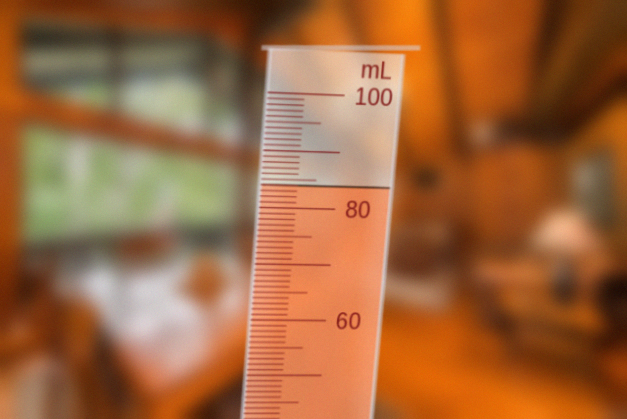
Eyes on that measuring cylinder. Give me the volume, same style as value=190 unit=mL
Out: value=84 unit=mL
